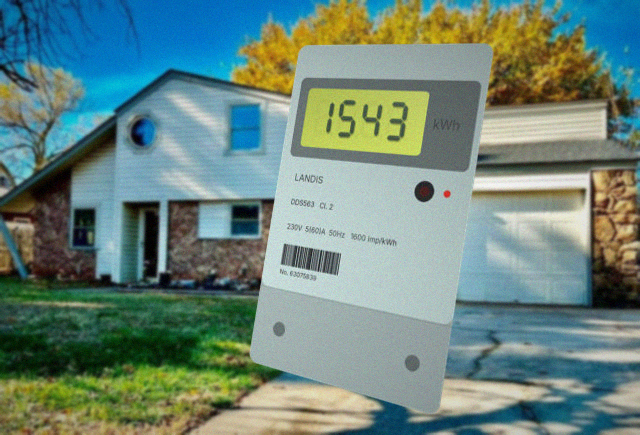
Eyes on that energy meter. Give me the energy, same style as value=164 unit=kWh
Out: value=1543 unit=kWh
